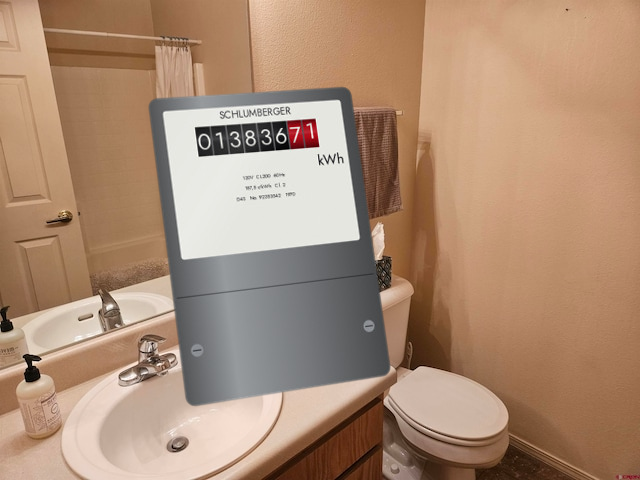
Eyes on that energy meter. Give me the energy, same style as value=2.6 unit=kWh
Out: value=13836.71 unit=kWh
